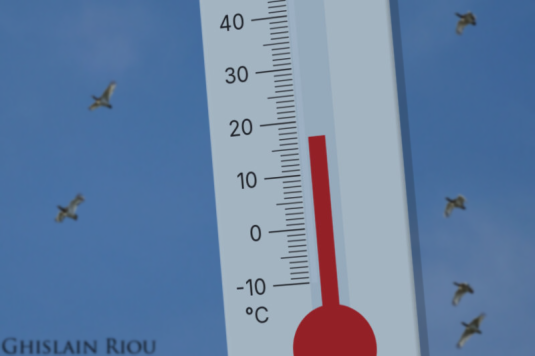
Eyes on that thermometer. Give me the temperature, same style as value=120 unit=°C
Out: value=17 unit=°C
